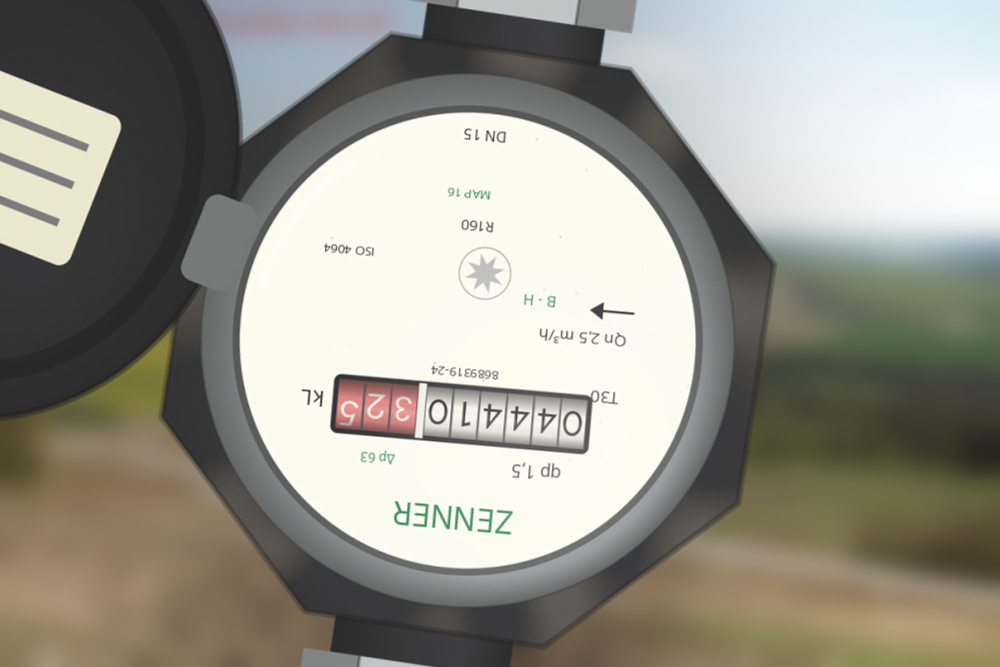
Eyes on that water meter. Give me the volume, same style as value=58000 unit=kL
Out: value=44410.325 unit=kL
